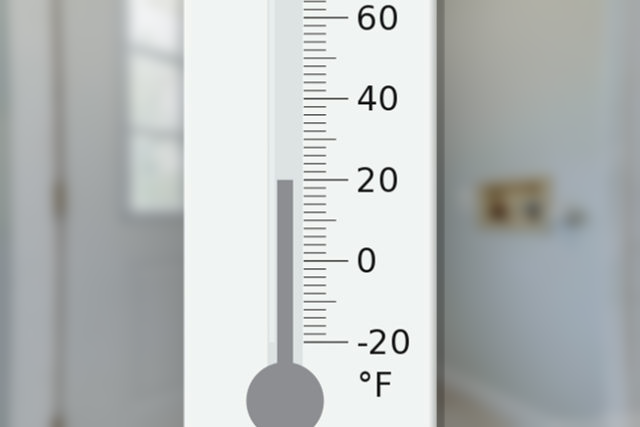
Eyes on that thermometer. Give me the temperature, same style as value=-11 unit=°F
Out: value=20 unit=°F
